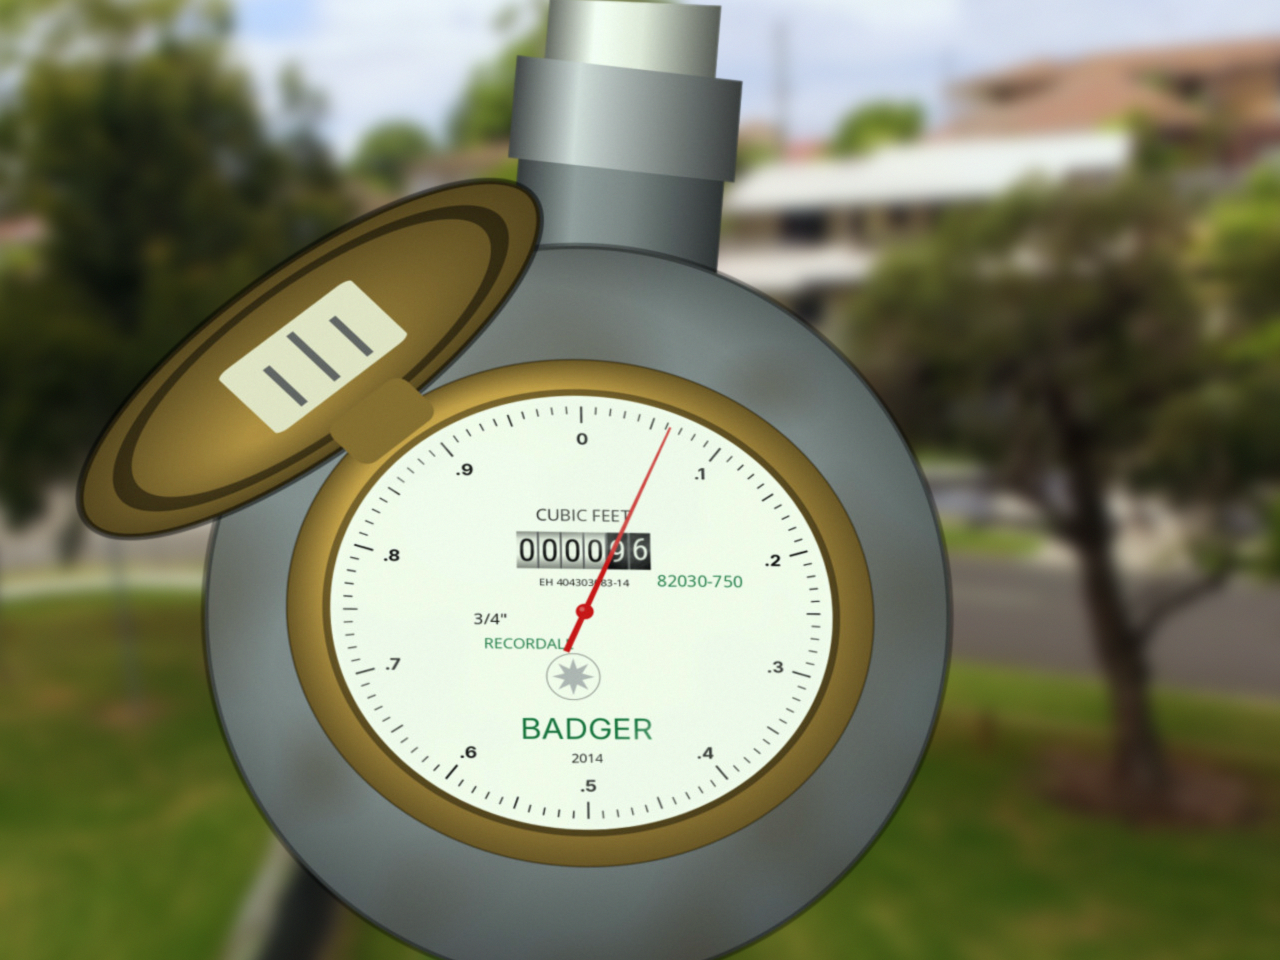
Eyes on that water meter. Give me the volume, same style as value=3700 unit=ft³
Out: value=96.06 unit=ft³
